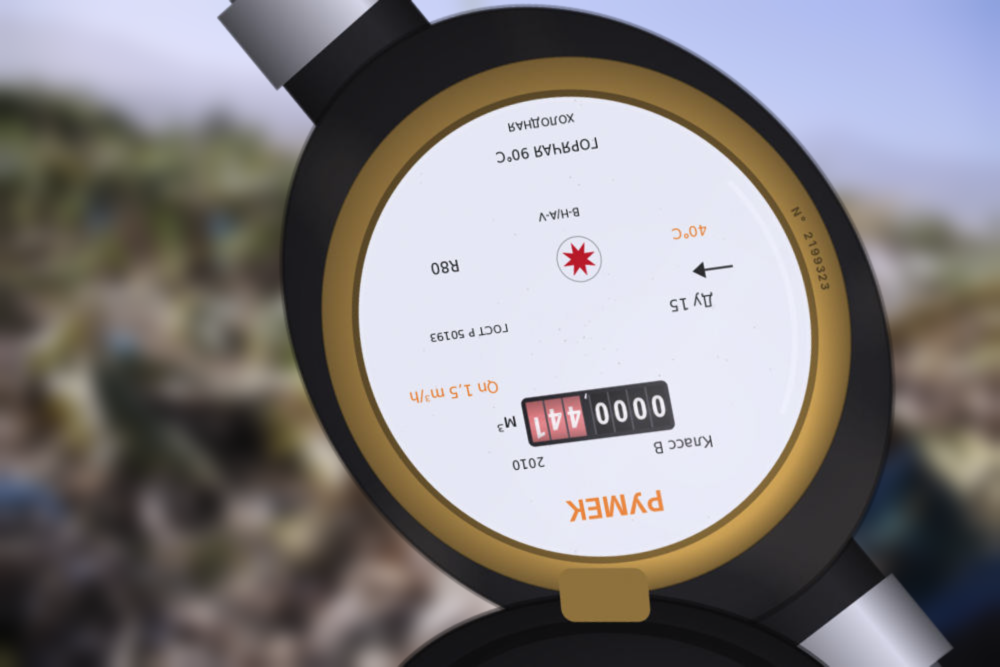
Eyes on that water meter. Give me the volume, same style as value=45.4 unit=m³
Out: value=0.441 unit=m³
